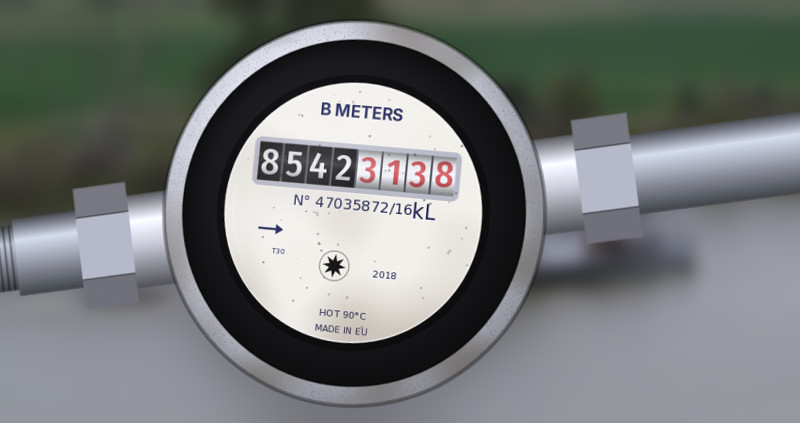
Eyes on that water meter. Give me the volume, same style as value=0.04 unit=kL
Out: value=8542.3138 unit=kL
